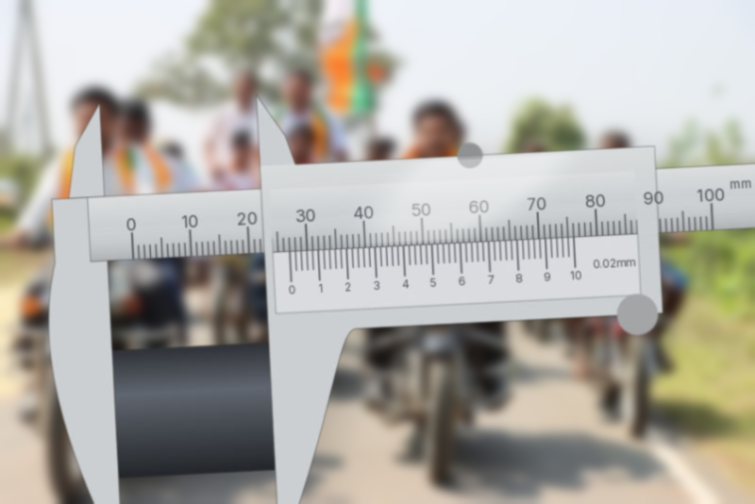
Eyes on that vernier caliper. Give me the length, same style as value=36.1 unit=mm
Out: value=27.0 unit=mm
